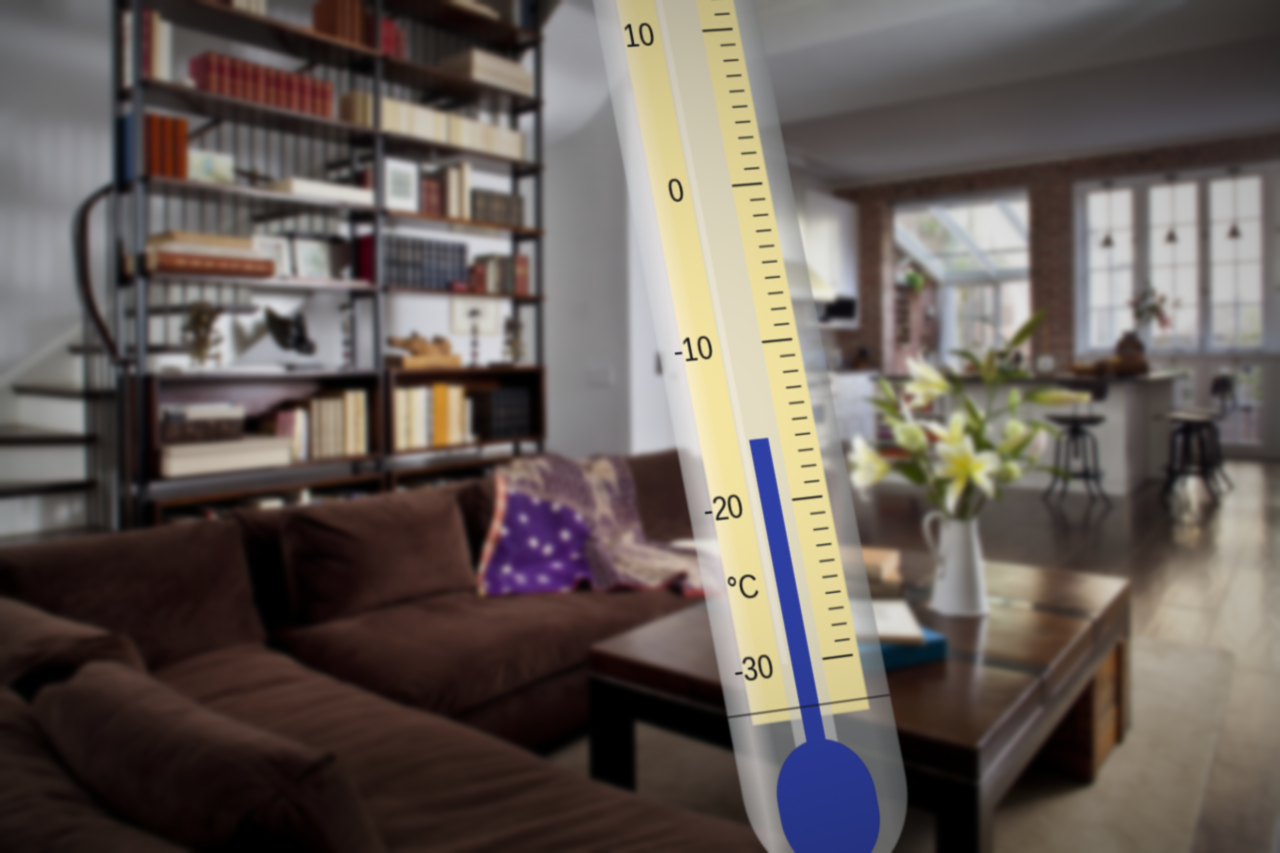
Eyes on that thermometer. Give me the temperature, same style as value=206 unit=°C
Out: value=-16 unit=°C
